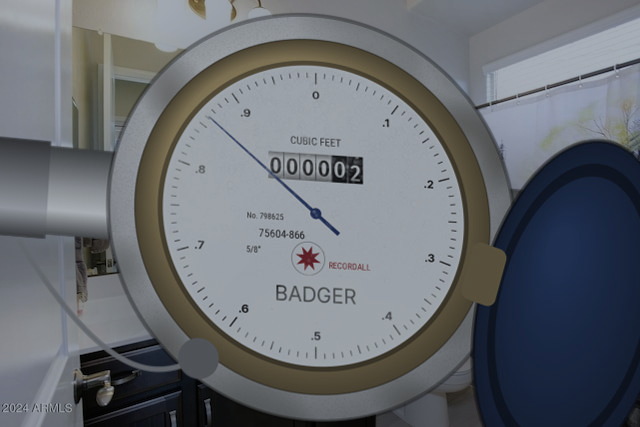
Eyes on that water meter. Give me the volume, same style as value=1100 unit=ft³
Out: value=1.86 unit=ft³
